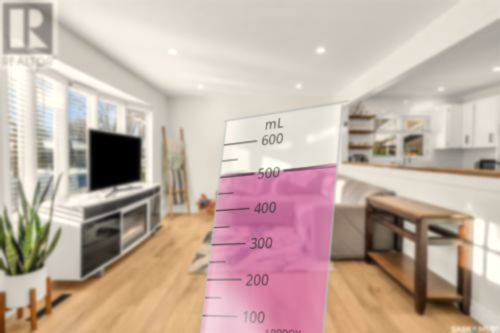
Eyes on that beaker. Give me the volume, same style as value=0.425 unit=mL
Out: value=500 unit=mL
